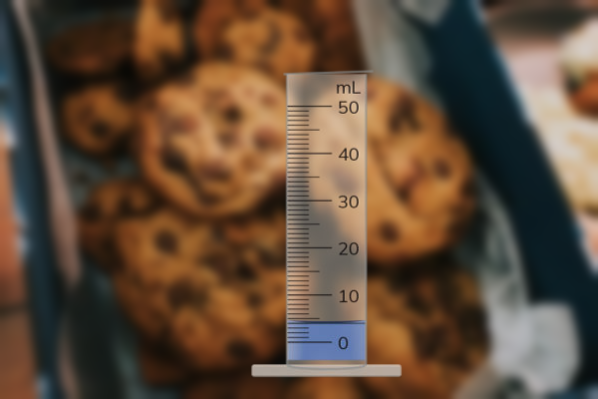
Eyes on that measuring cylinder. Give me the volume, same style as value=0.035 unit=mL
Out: value=4 unit=mL
